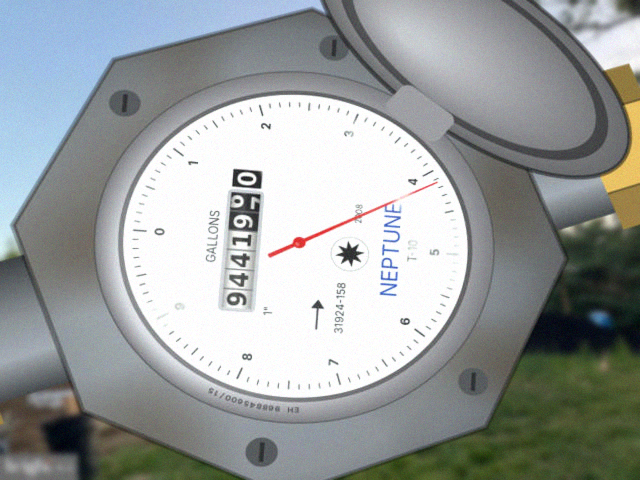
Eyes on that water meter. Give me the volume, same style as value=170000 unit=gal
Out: value=9441964.1 unit=gal
